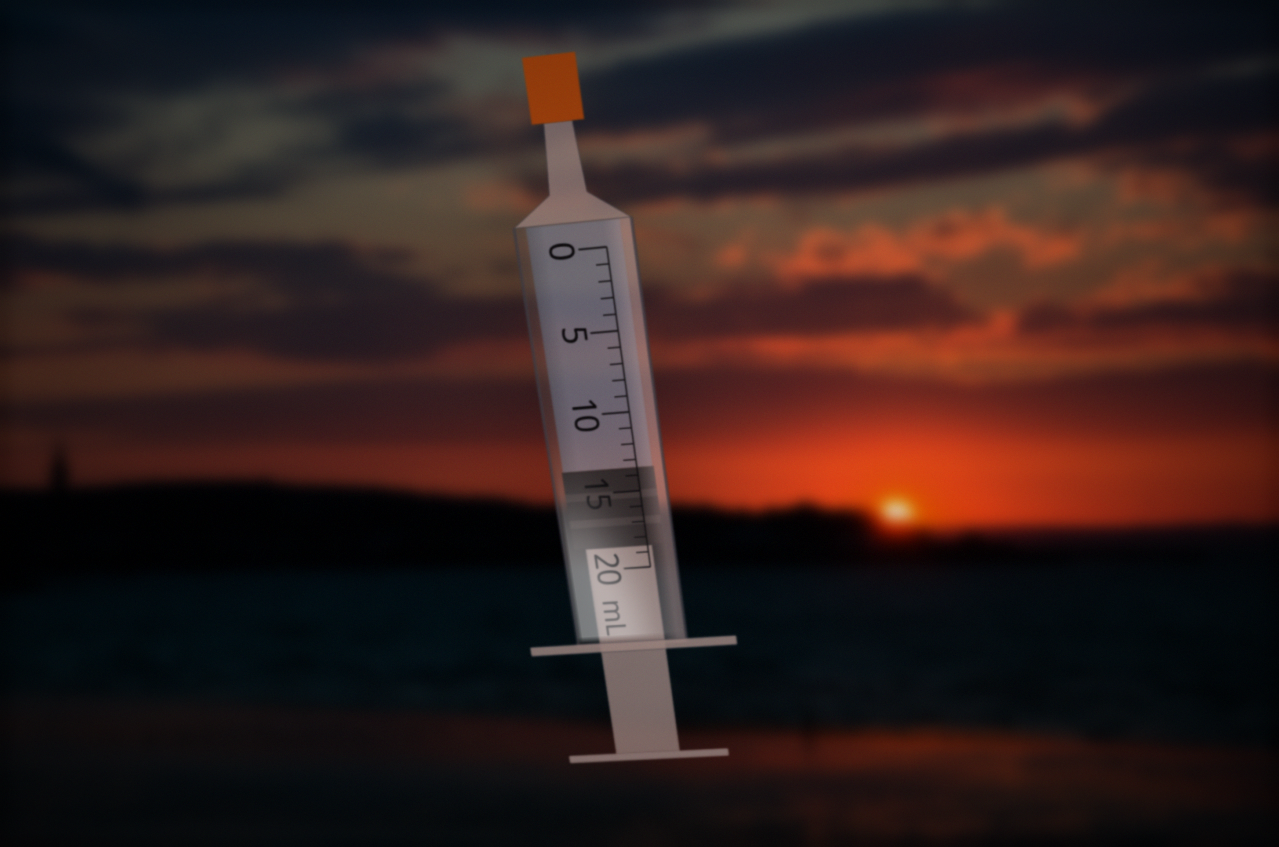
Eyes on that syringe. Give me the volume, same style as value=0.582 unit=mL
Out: value=13.5 unit=mL
